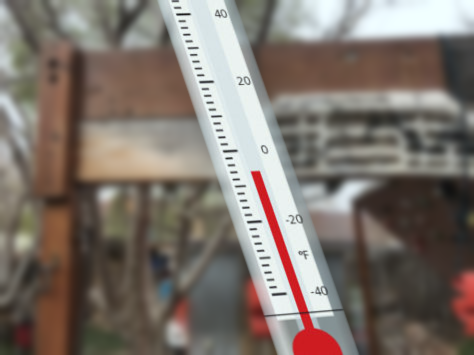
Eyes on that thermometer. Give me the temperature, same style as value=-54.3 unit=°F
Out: value=-6 unit=°F
